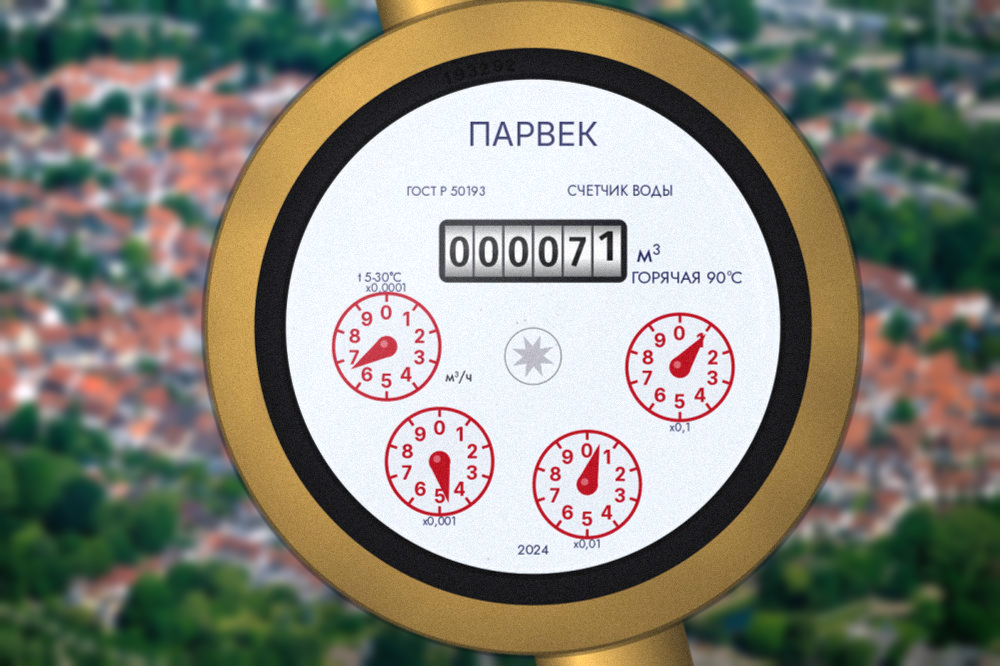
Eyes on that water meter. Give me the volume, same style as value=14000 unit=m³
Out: value=71.1046 unit=m³
